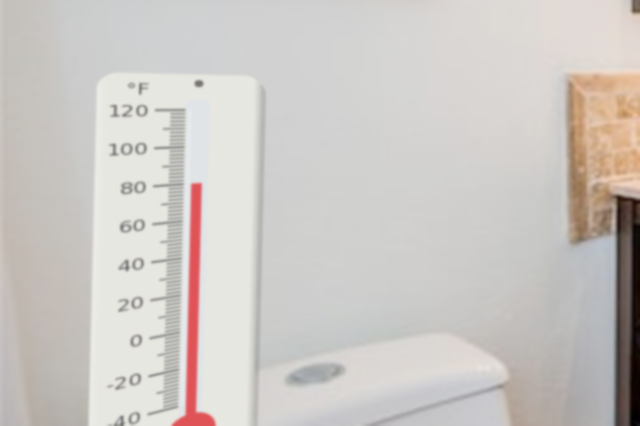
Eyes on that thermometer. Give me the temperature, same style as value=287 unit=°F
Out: value=80 unit=°F
